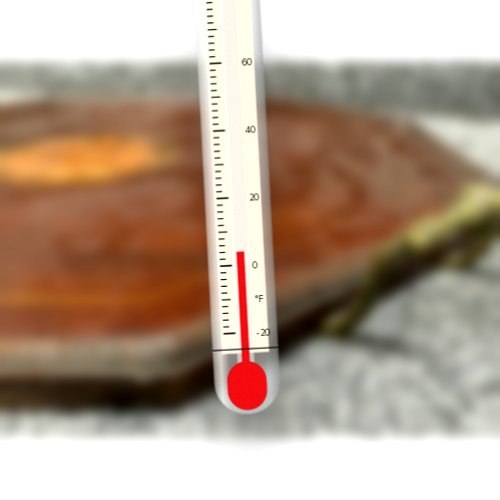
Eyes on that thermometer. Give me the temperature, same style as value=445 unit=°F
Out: value=4 unit=°F
